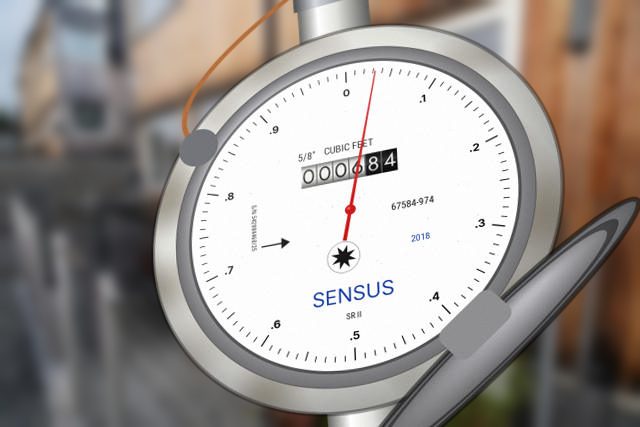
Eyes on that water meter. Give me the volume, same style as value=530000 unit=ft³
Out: value=684.03 unit=ft³
